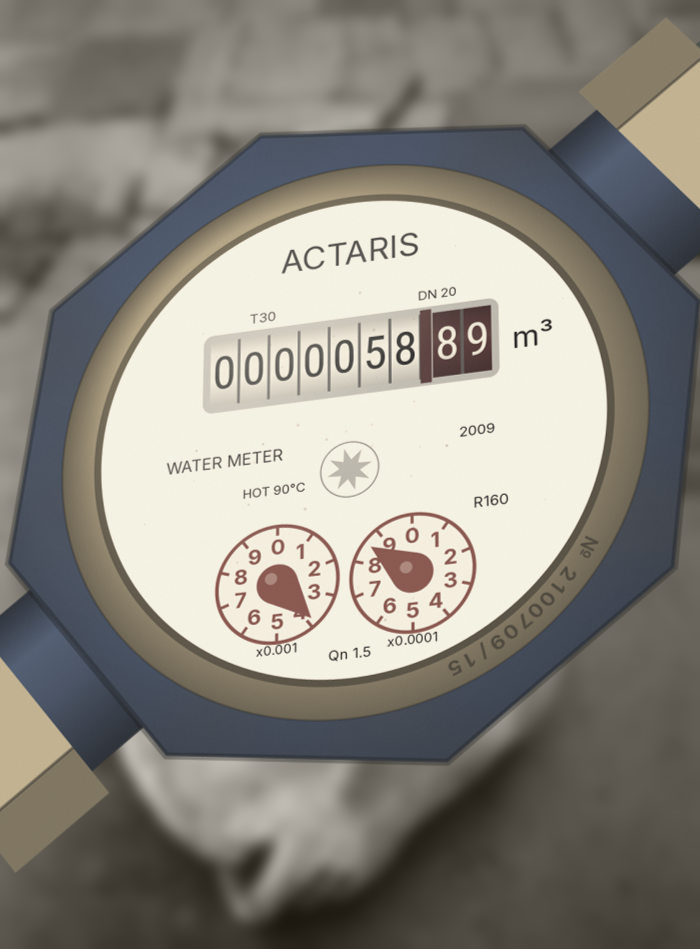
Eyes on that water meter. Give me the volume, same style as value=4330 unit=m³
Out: value=58.8938 unit=m³
